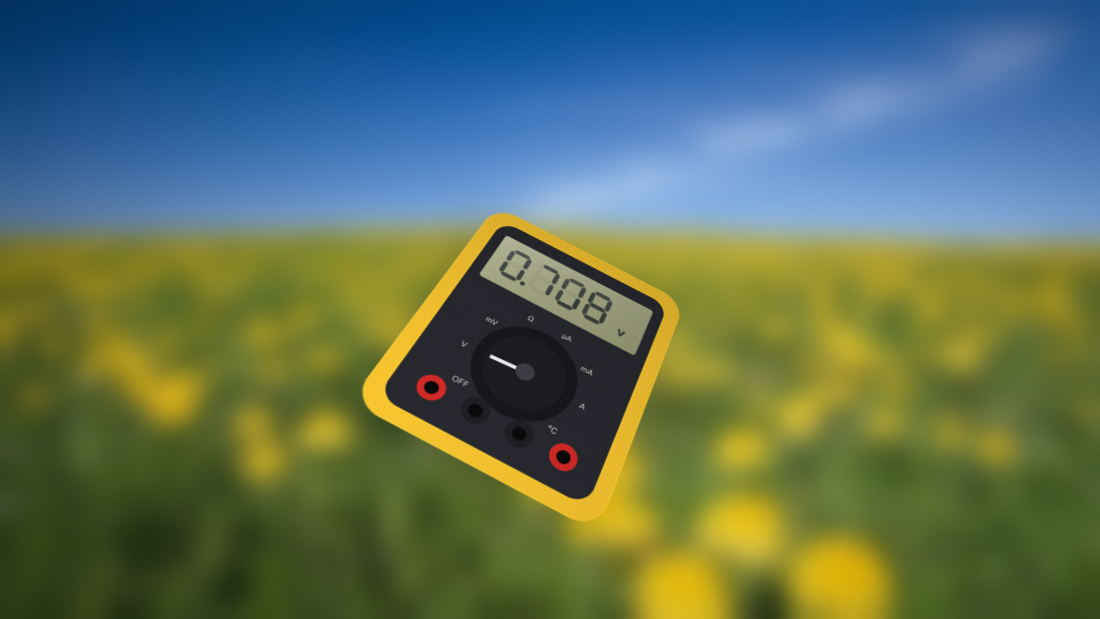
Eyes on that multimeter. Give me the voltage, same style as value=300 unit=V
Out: value=0.708 unit=V
